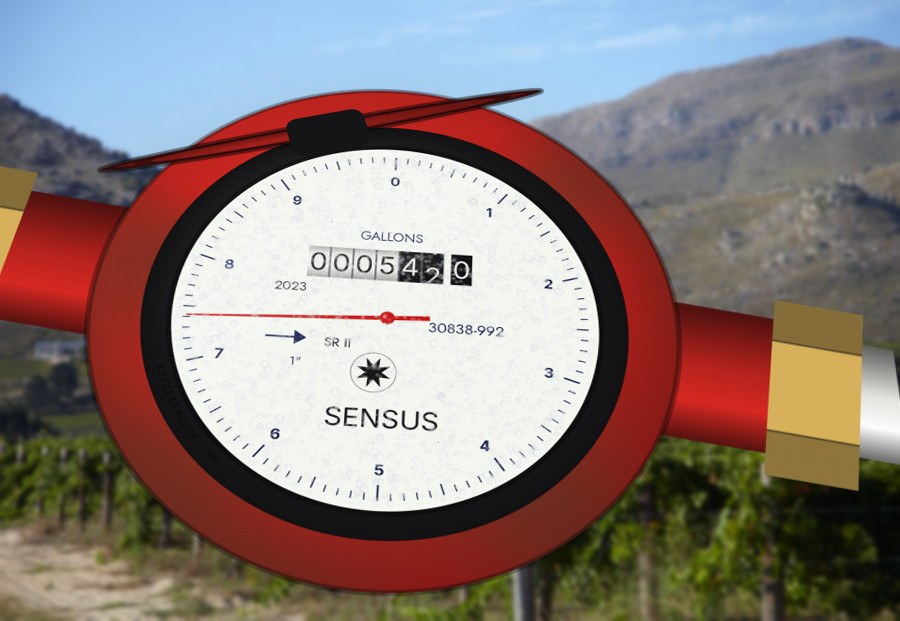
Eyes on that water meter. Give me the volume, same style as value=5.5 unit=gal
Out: value=5417.4 unit=gal
